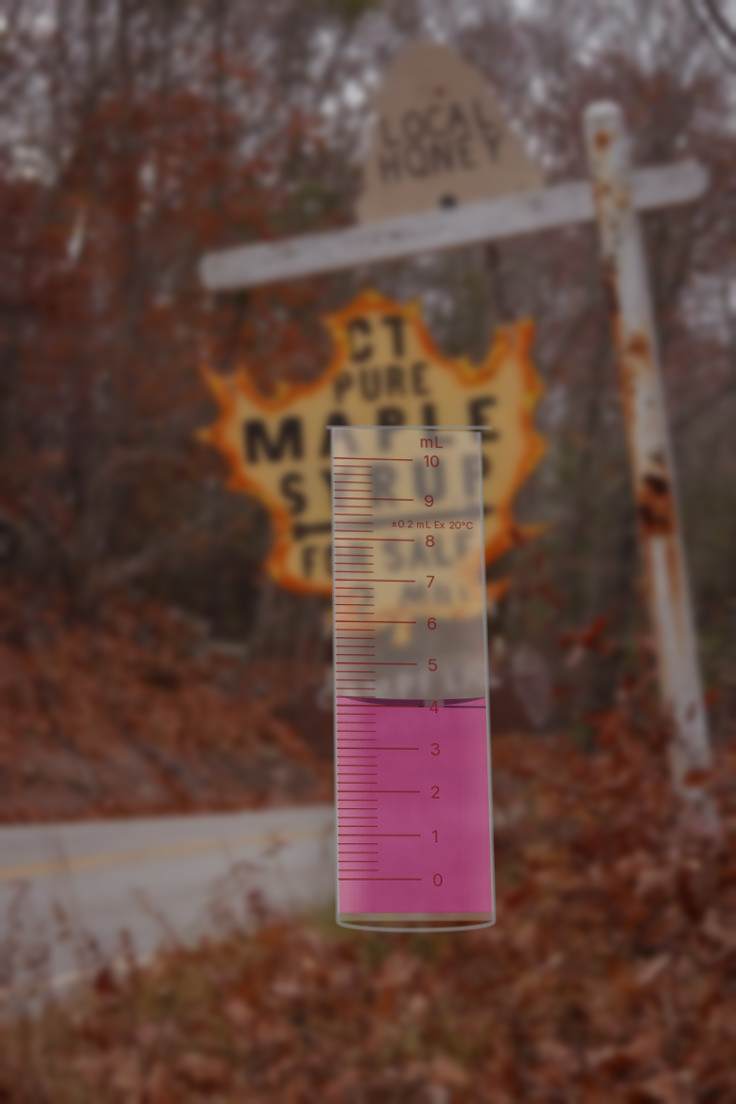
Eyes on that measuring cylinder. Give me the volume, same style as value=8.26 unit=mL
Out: value=4 unit=mL
